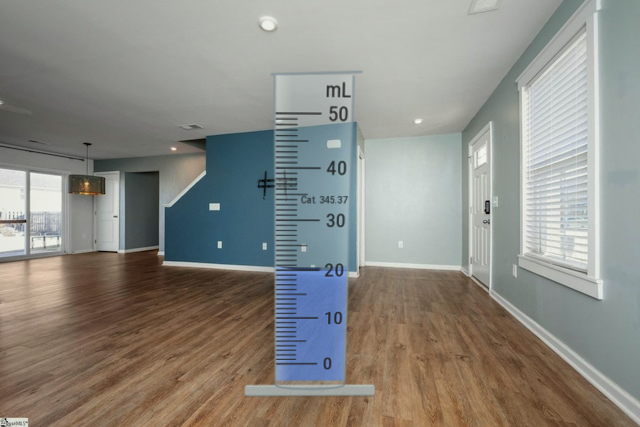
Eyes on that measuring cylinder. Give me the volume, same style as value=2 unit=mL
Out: value=20 unit=mL
